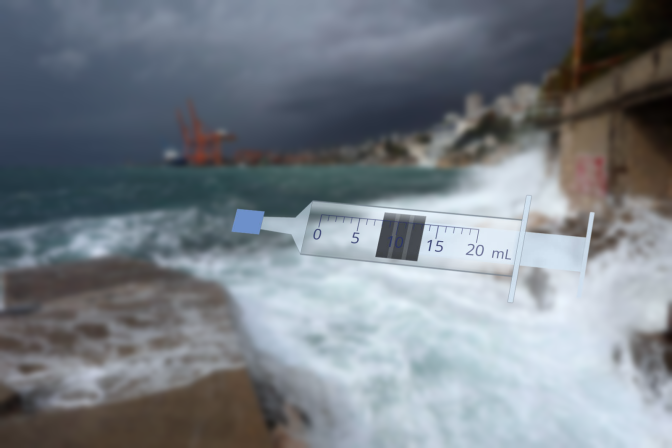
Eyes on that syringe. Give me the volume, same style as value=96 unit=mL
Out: value=8 unit=mL
